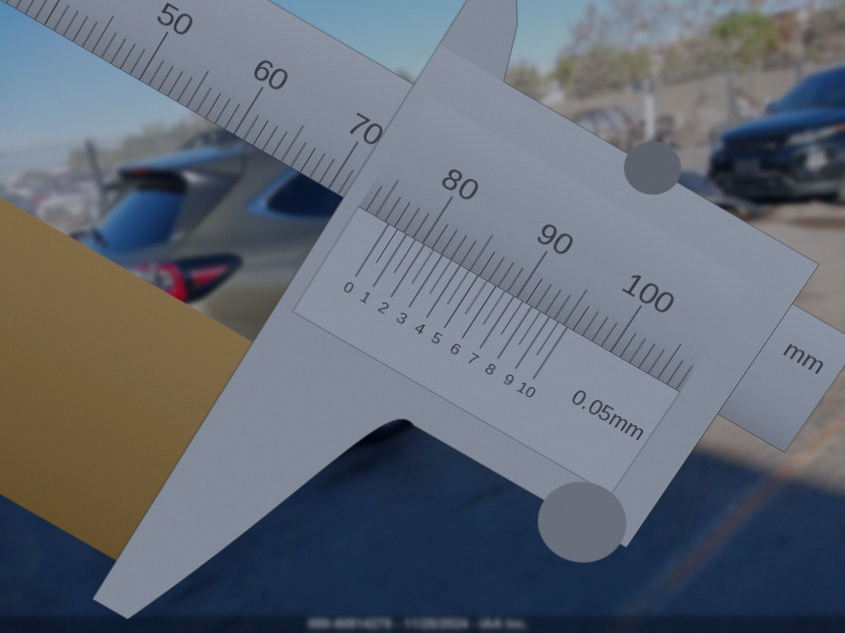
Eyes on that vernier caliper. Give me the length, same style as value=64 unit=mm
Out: value=76.4 unit=mm
